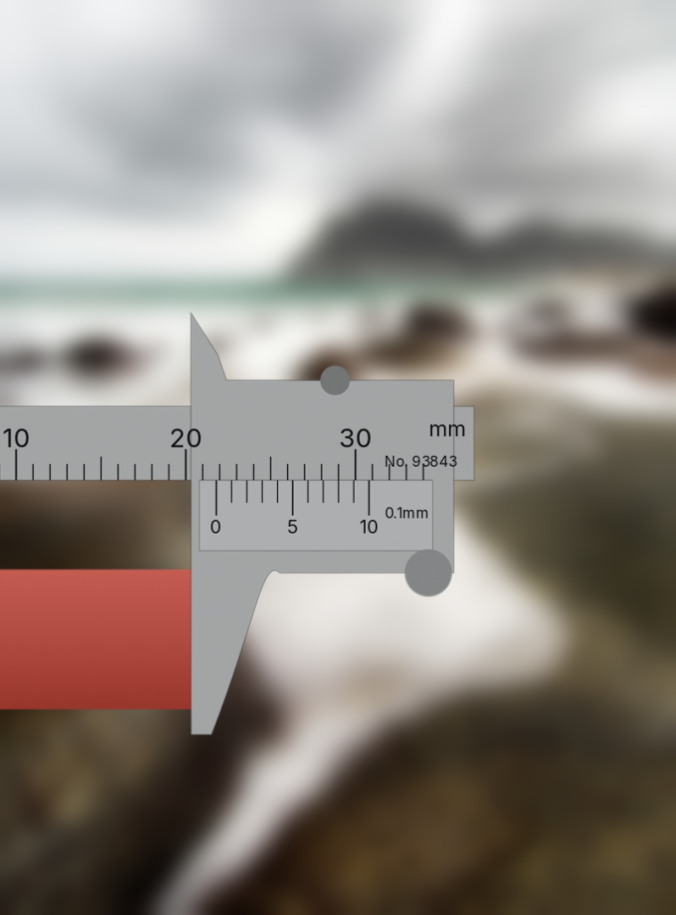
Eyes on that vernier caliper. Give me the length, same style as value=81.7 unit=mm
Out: value=21.8 unit=mm
